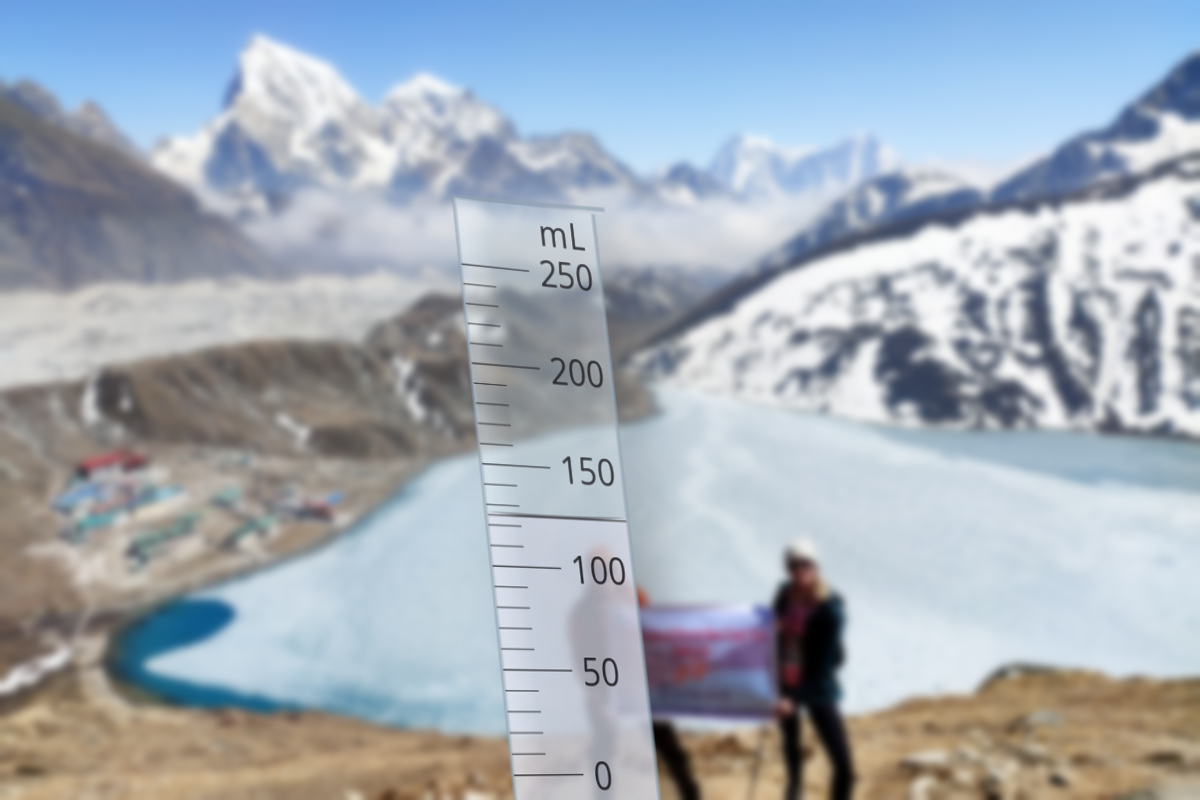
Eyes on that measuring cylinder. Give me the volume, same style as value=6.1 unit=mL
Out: value=125 unit=mL
